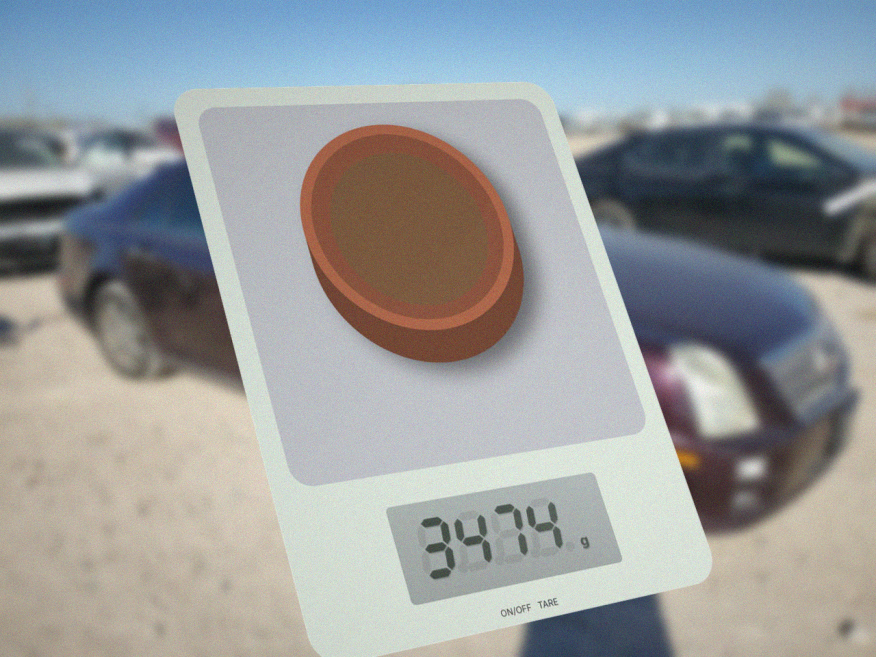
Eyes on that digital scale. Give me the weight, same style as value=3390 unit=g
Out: value=3474 unit=g
